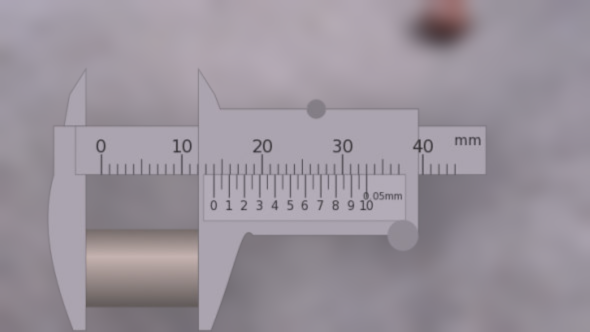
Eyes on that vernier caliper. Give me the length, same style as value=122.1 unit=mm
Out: value=14.0 unit=mm
